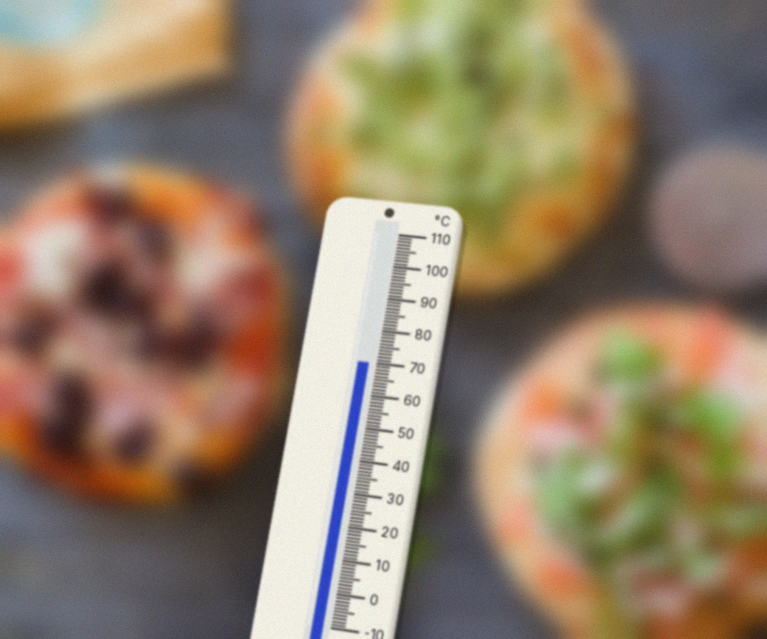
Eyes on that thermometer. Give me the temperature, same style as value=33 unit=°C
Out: value=70 unit=°C
